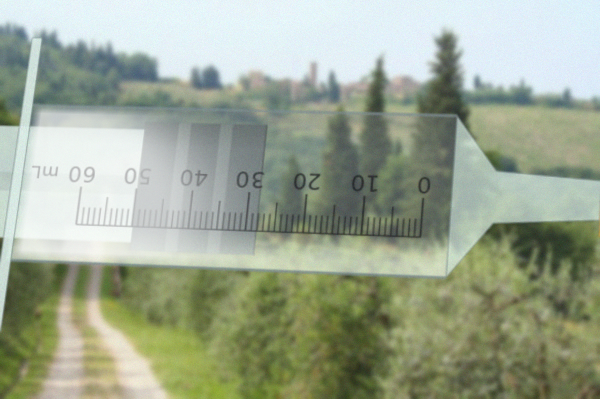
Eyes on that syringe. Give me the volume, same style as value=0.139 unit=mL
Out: value=28 unit=mL
